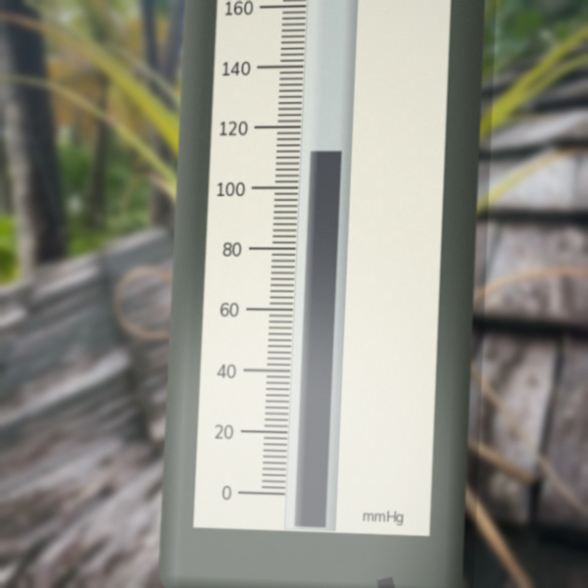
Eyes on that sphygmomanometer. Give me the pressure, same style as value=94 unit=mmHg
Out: value=112 unit=mmHg
